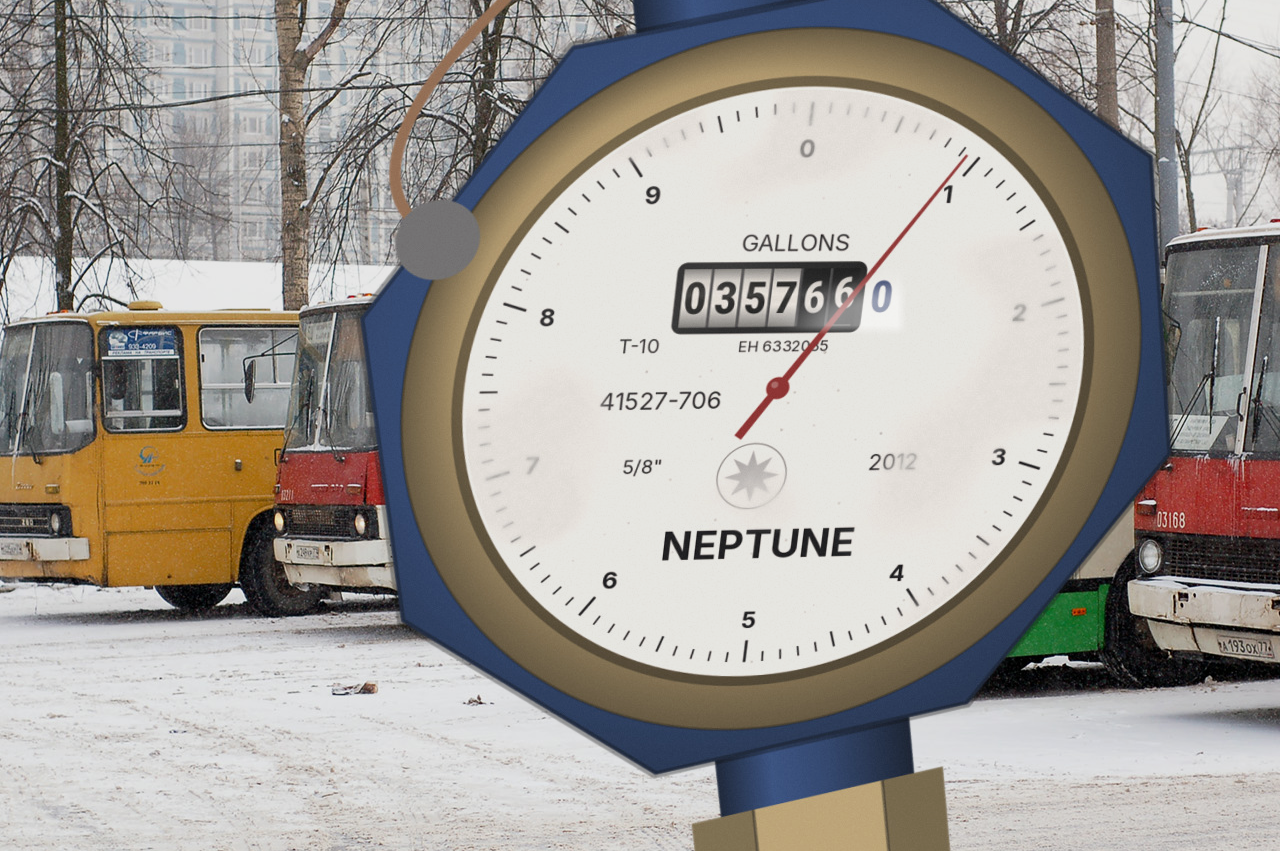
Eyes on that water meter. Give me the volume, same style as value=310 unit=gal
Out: value=357660.9 unit=gal
